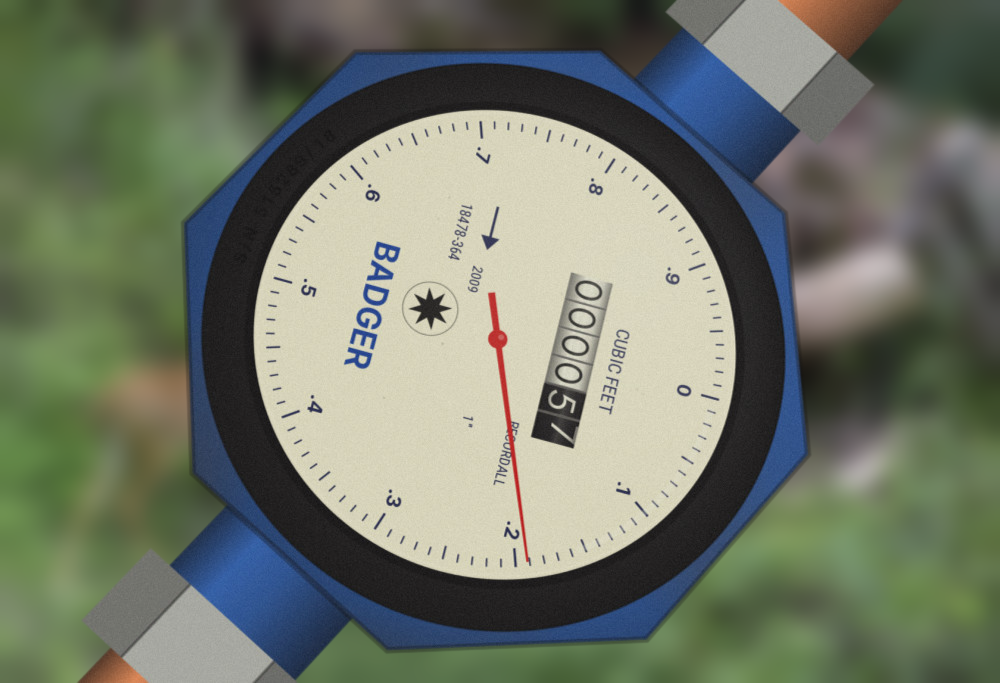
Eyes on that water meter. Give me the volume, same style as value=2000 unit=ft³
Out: value=57.19 unit=ft³
